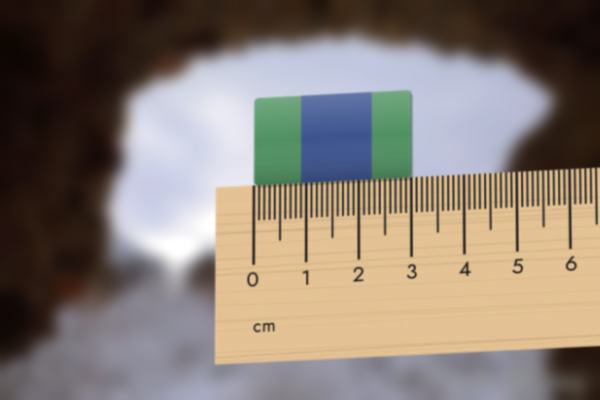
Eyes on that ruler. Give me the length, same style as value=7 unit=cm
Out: value=3 unit=cm
